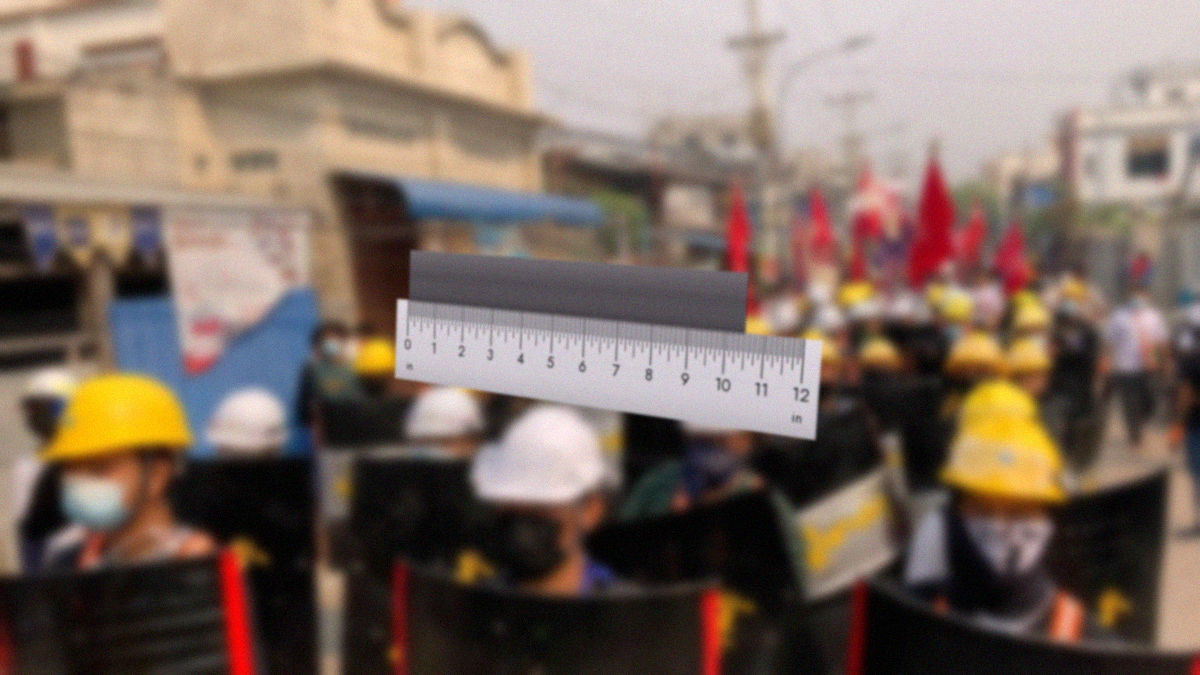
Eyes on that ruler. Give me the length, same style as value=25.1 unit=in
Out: value=10.5 unit=in
